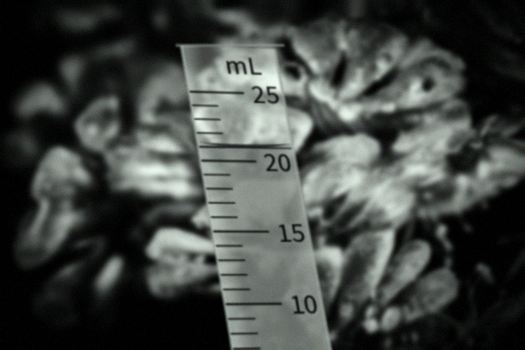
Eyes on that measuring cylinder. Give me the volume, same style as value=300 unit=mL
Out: value=21 unit=mL
